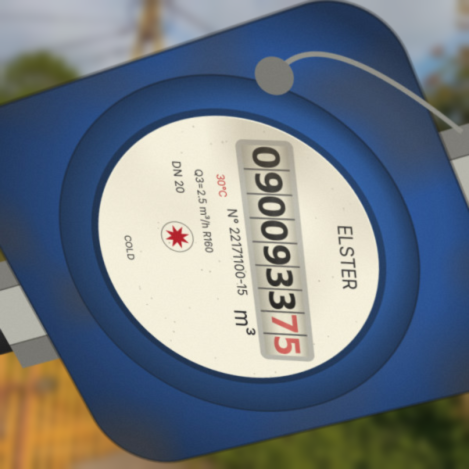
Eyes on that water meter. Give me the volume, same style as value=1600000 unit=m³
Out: value=900933.75 unit=m³
